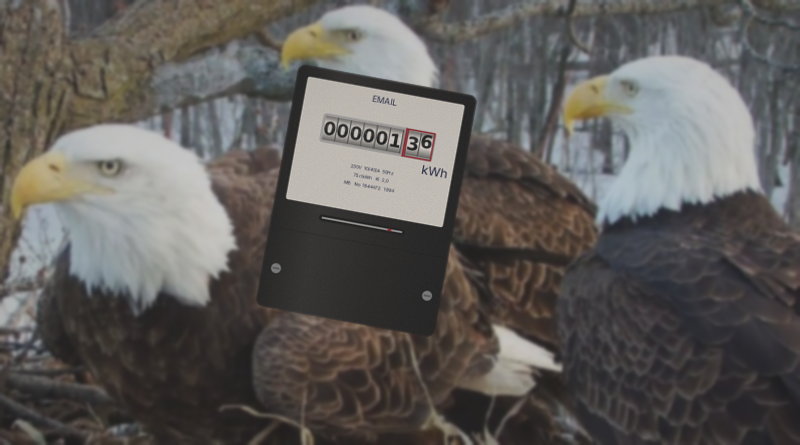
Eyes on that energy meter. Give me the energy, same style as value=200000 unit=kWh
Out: value=1.36 unit=kWh
